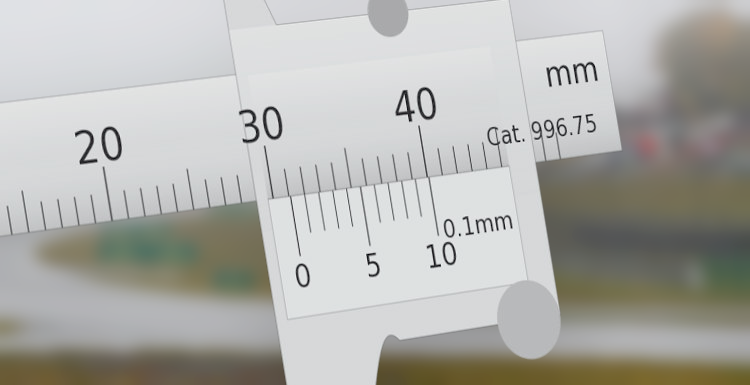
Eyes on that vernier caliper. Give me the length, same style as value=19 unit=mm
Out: value=31.1 unit=mm
